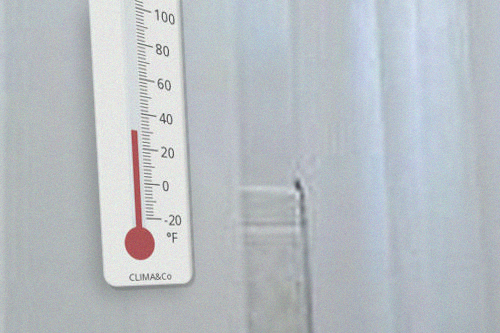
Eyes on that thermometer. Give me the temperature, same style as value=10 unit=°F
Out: value=30 unit=°F
